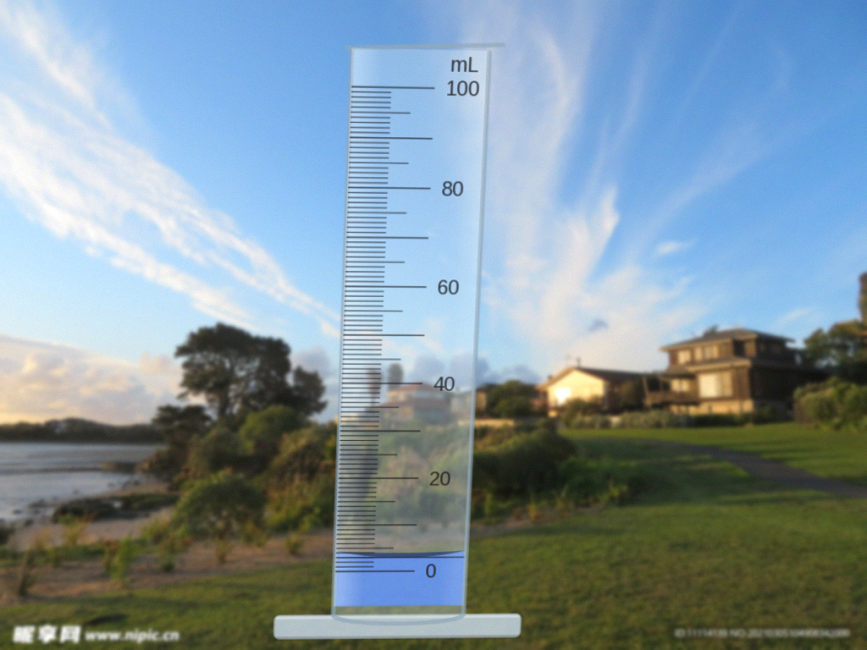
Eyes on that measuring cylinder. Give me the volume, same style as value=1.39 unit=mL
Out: value=3 unit=mL
